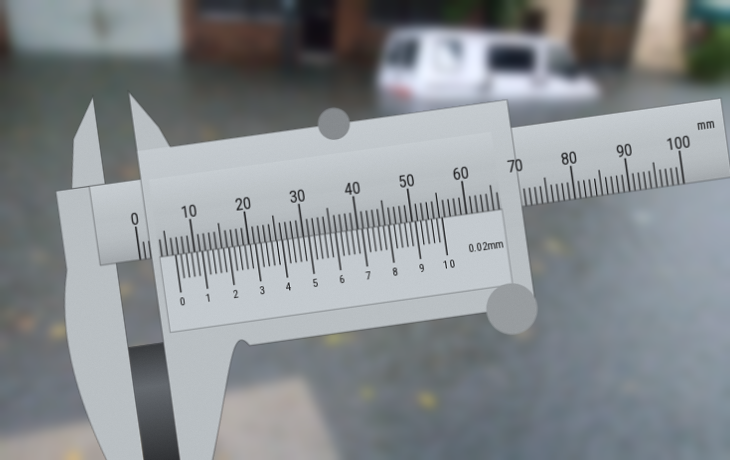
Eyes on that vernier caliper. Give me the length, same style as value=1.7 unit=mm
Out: value=6.5 unit=mm
